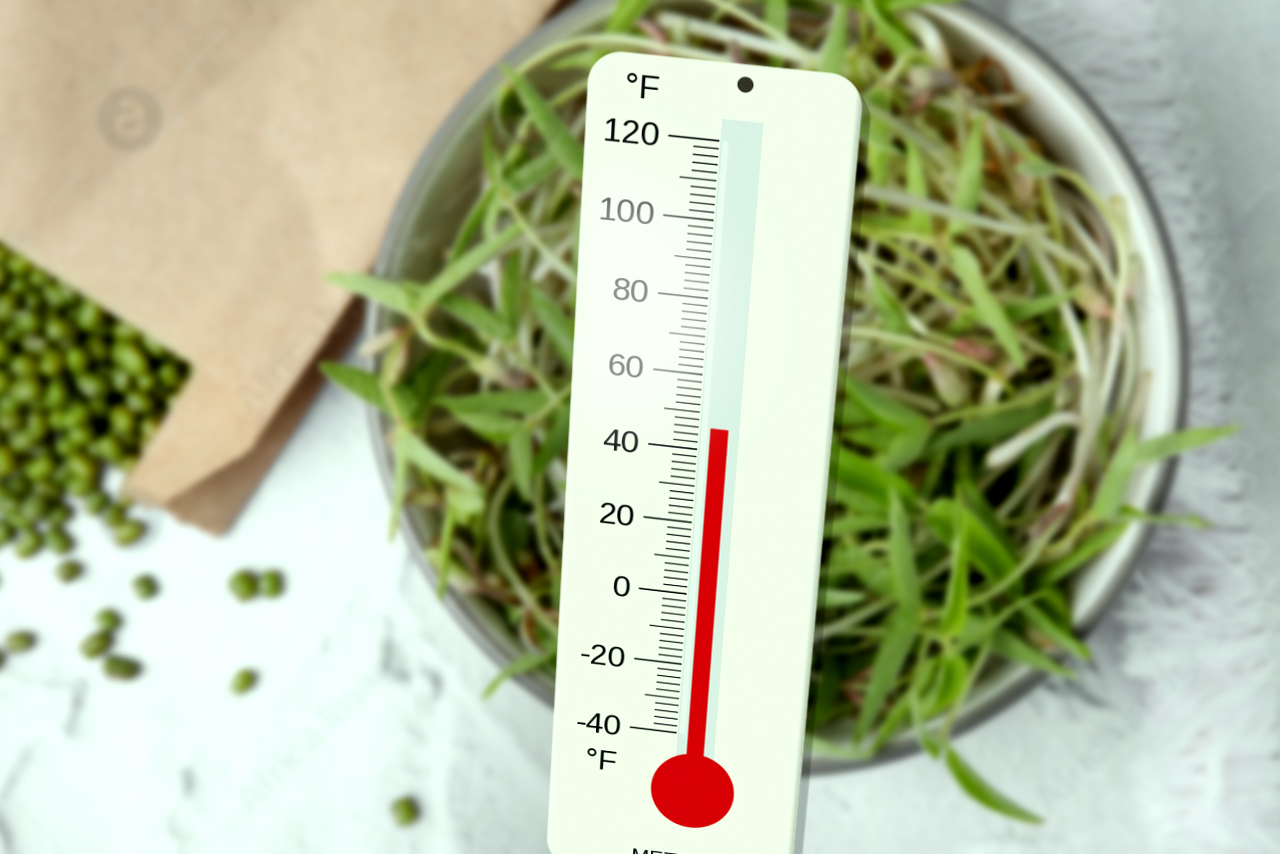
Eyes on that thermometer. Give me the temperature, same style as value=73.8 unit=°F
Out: value=46 unit=°F
